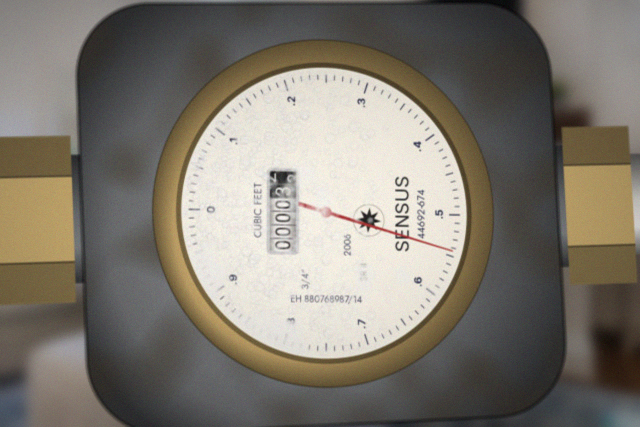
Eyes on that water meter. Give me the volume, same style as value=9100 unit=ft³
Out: value=32.54 unit=ft³
